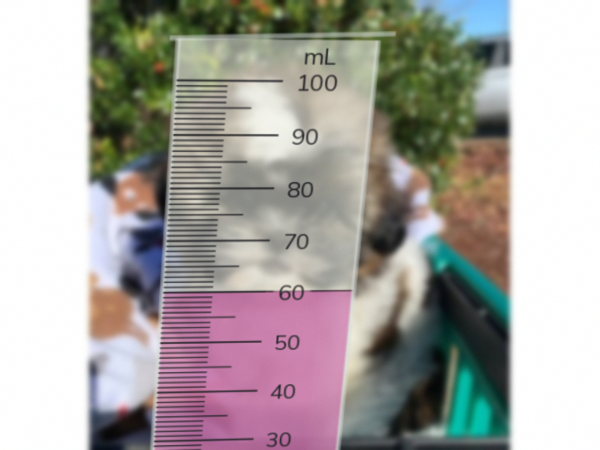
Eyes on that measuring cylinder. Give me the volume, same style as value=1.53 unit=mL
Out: value=60 unit=mL
